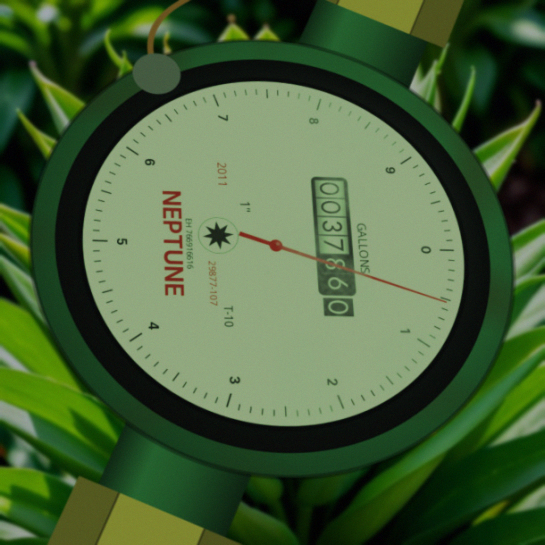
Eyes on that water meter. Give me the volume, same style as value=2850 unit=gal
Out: value=37860.5 unit=gal
